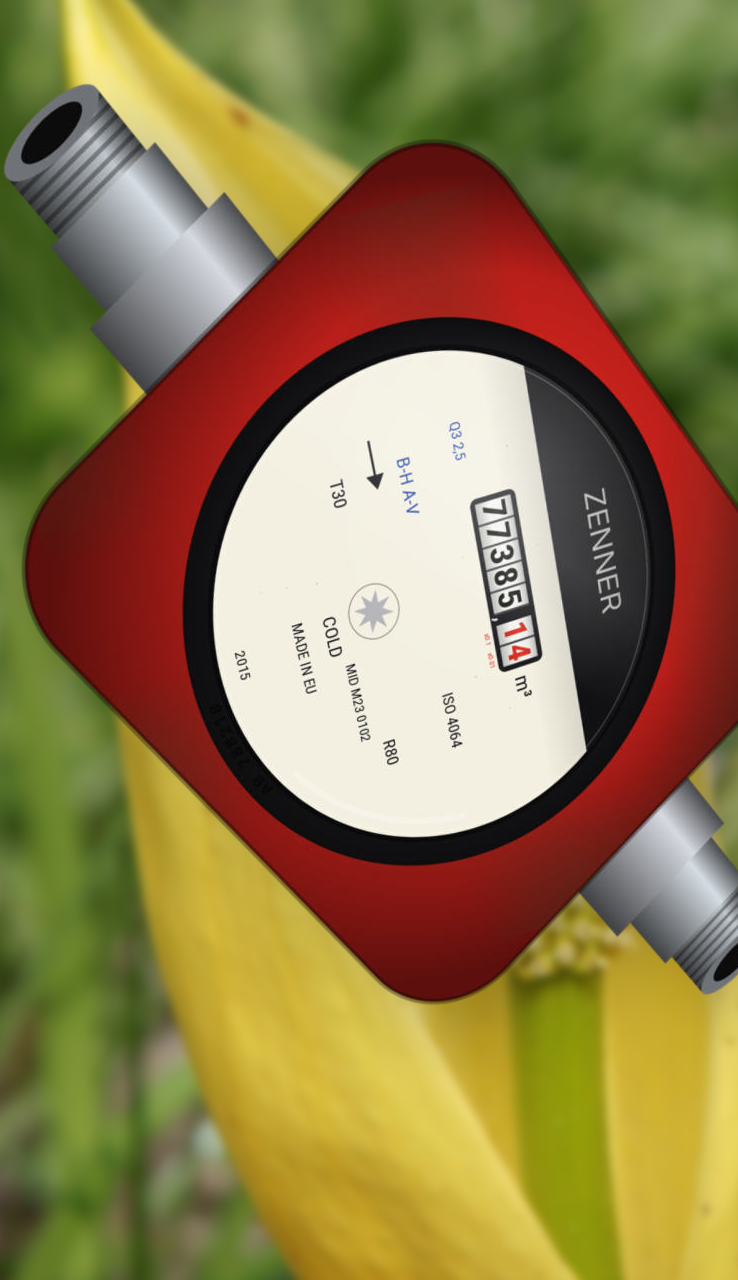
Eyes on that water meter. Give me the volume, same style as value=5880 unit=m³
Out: value=77385.14 unit=m³
